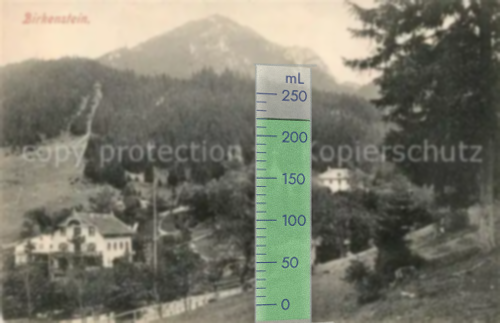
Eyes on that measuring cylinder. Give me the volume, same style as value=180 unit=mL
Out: value=220 unit=mL
